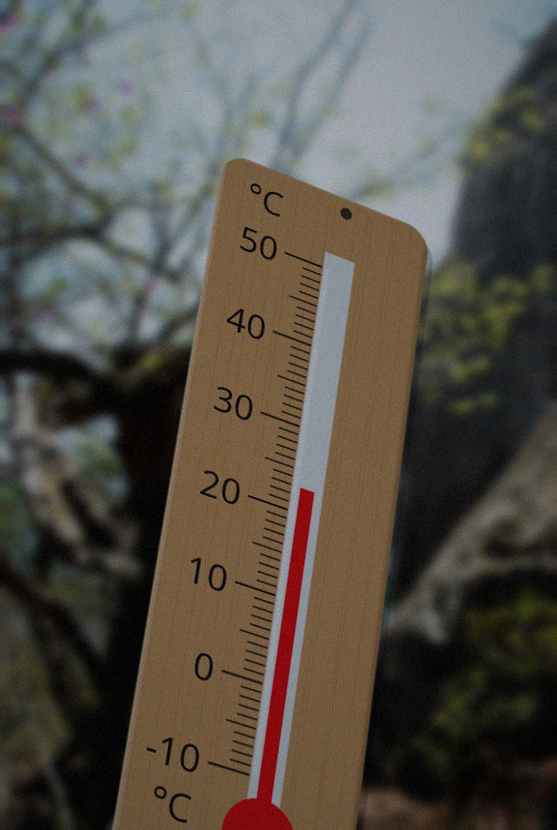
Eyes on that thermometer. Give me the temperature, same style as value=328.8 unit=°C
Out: value=23 unit=°C
